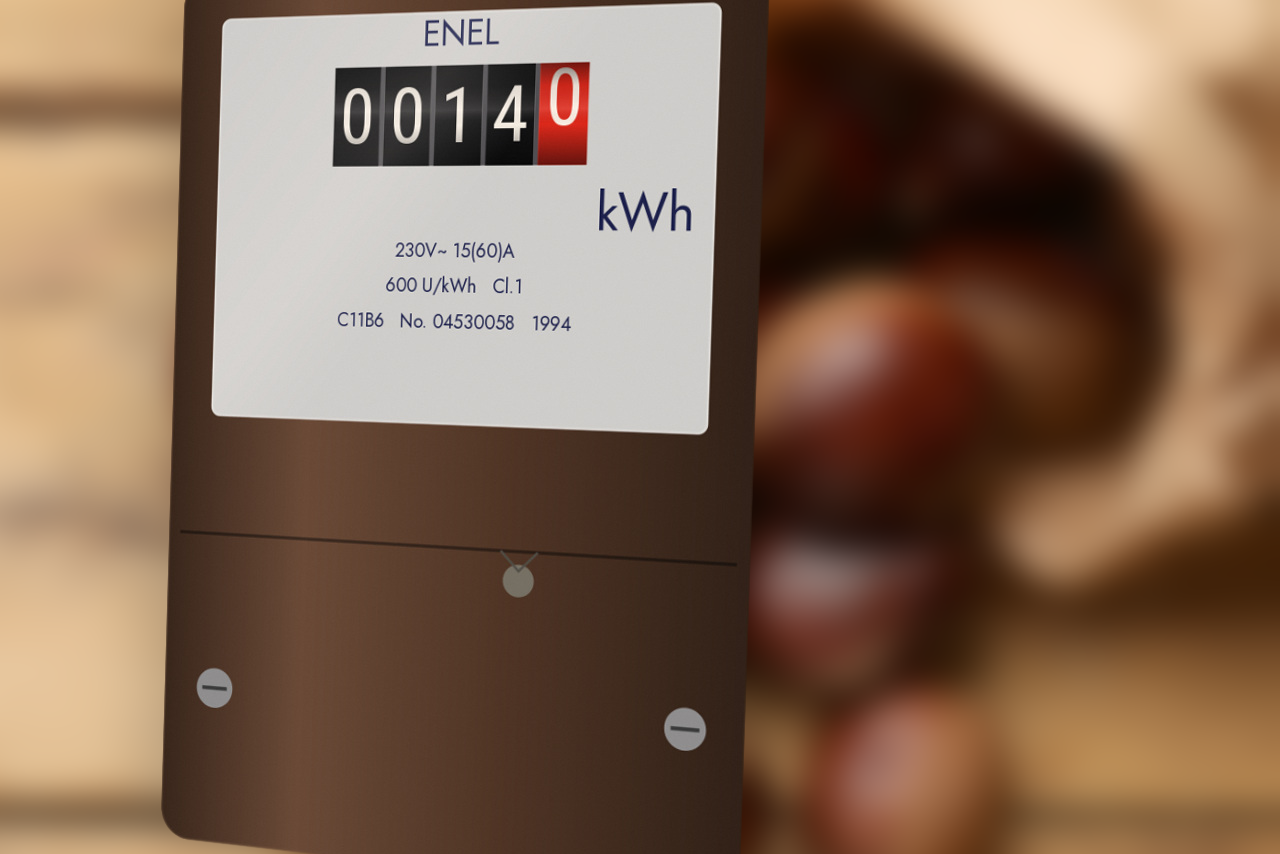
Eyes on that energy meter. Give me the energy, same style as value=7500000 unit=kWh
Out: value=14.0 unit=kWh
